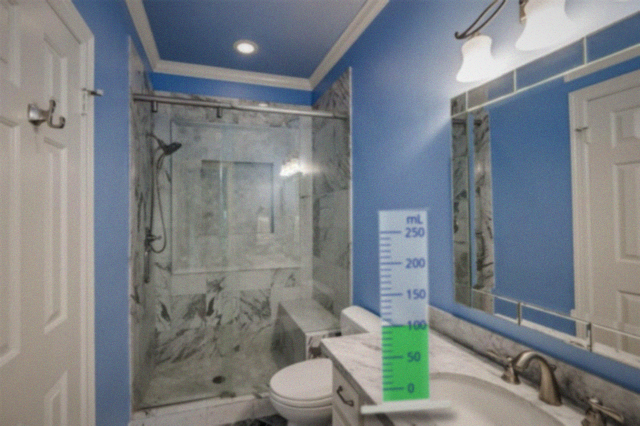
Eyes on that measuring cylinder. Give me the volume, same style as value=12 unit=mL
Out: value=100 unit=mL
